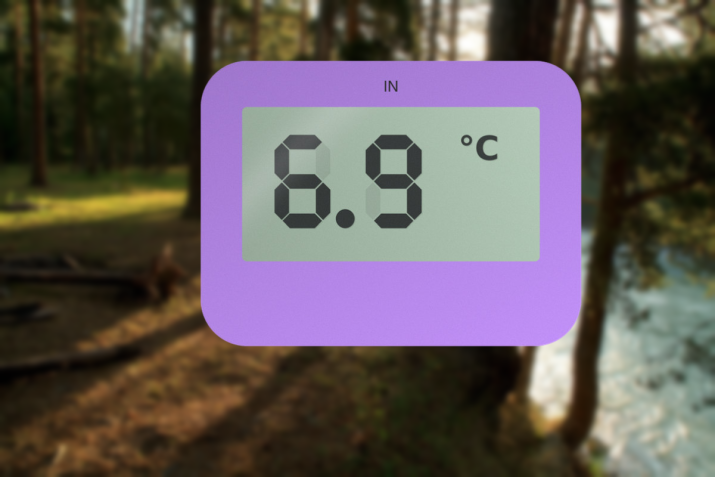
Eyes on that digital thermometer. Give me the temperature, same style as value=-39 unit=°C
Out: value=6.9 unit=°C
